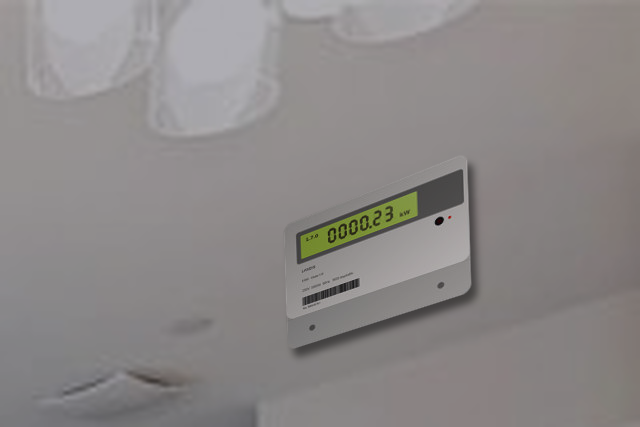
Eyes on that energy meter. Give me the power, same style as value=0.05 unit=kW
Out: value=0.23 unit=kW
